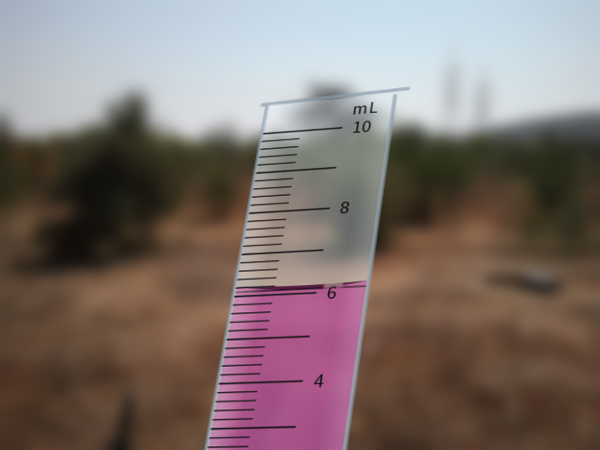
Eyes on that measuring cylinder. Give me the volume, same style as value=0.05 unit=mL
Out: value=6.1 unit=mL
